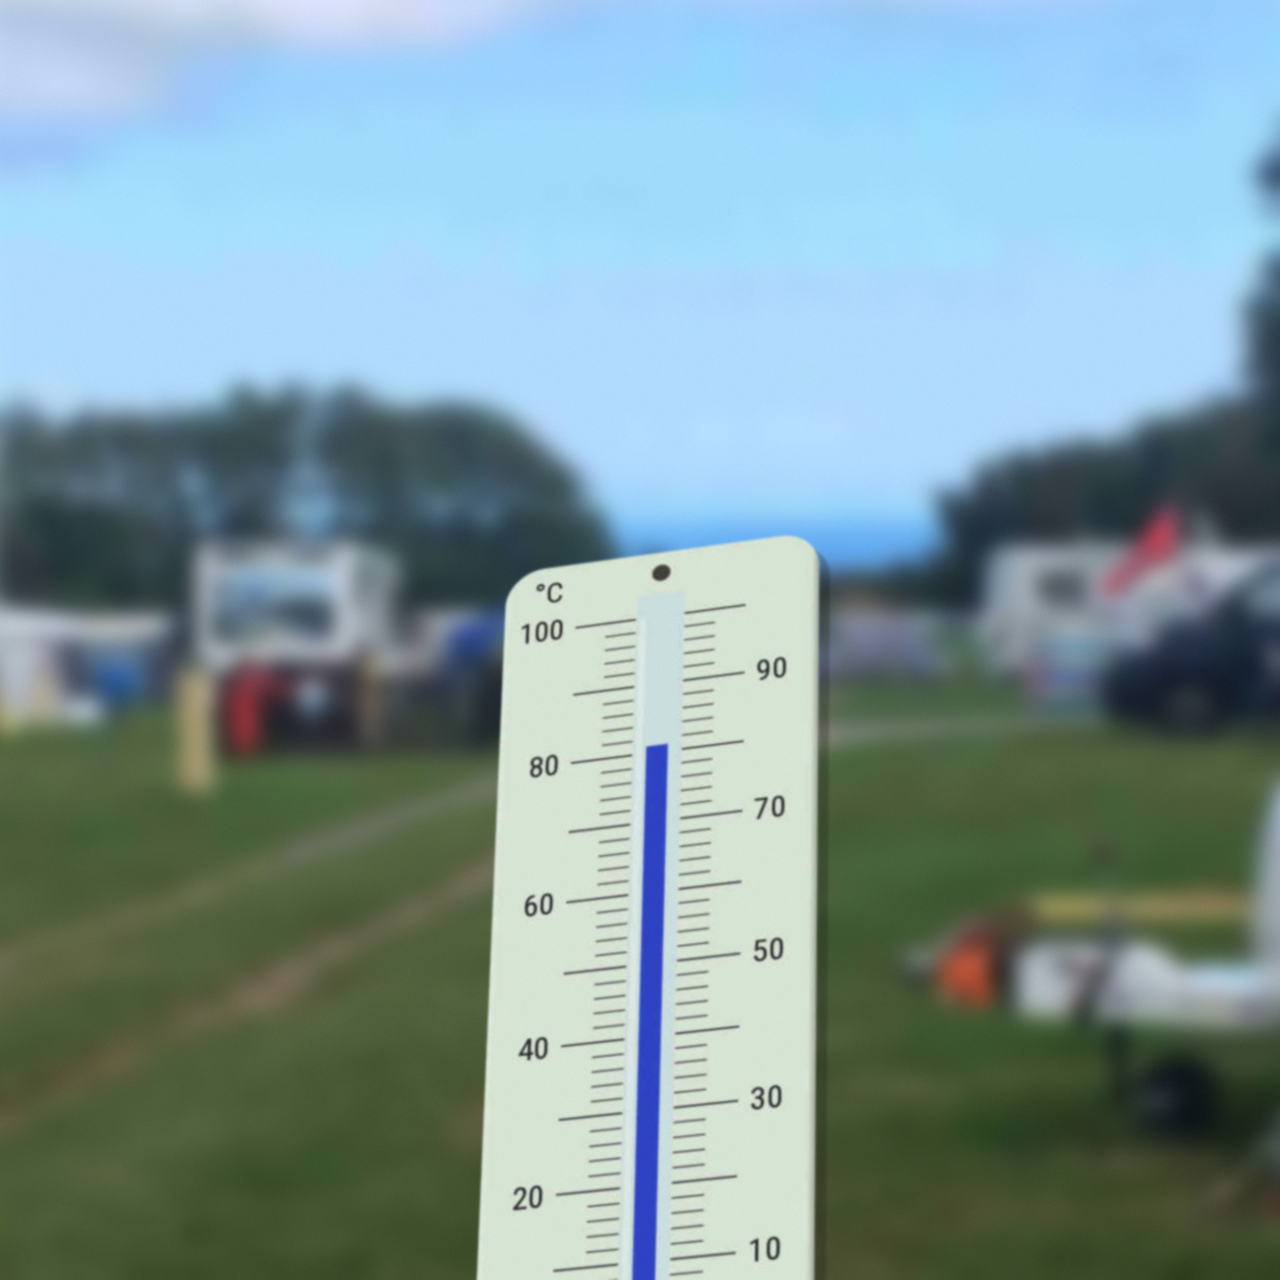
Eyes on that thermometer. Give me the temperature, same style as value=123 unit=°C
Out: value=81 unit=°C
